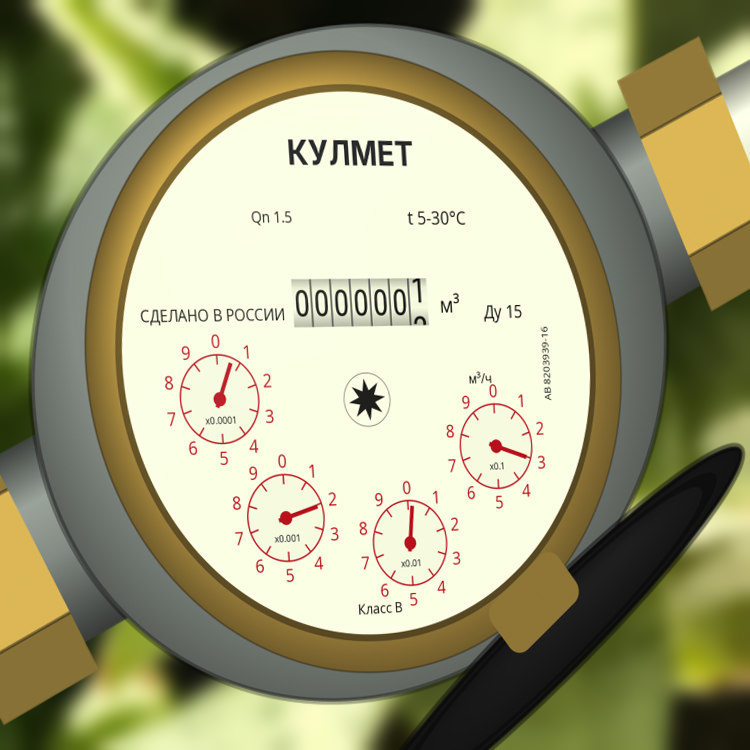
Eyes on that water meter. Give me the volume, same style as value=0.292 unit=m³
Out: value=1.3020 unit=m³
